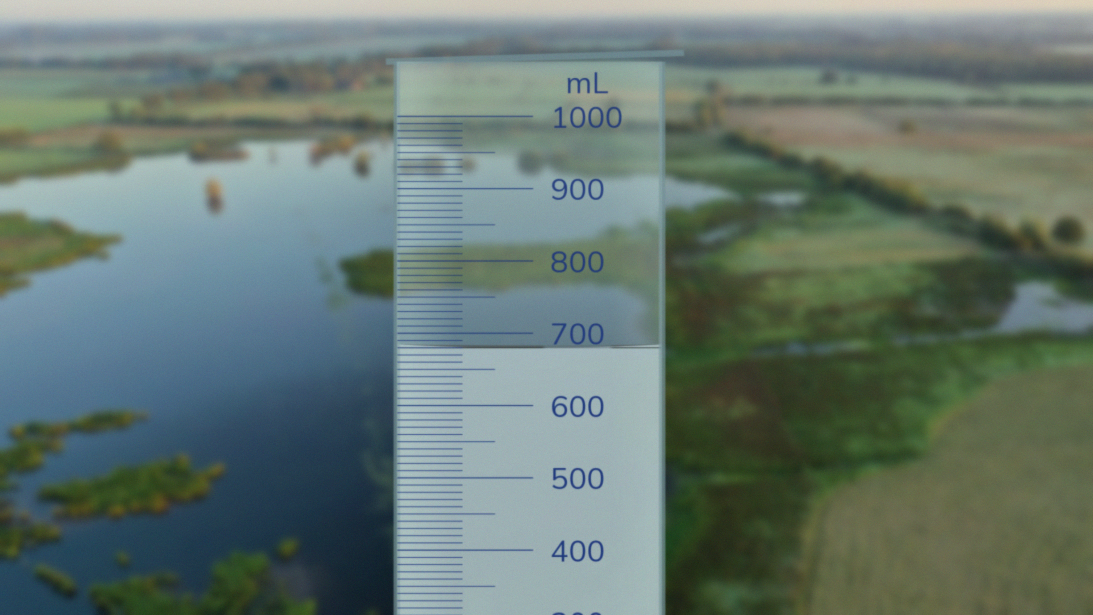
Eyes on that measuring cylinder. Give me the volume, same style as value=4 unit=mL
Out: value=680 unit=mL
